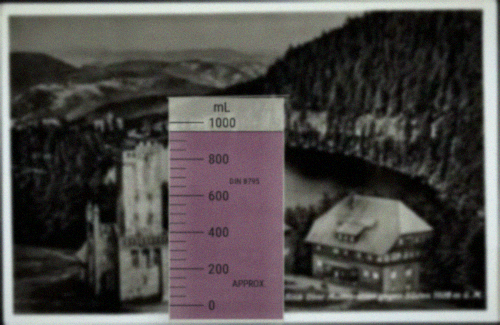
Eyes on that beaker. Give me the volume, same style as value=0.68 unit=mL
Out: value=950 unit=mL
